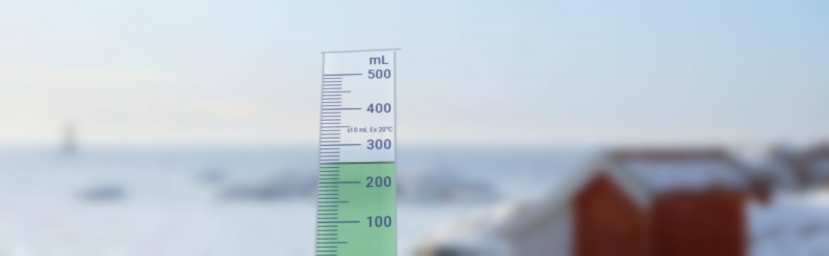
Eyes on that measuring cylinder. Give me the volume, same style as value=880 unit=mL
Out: value=250 unit=mL
